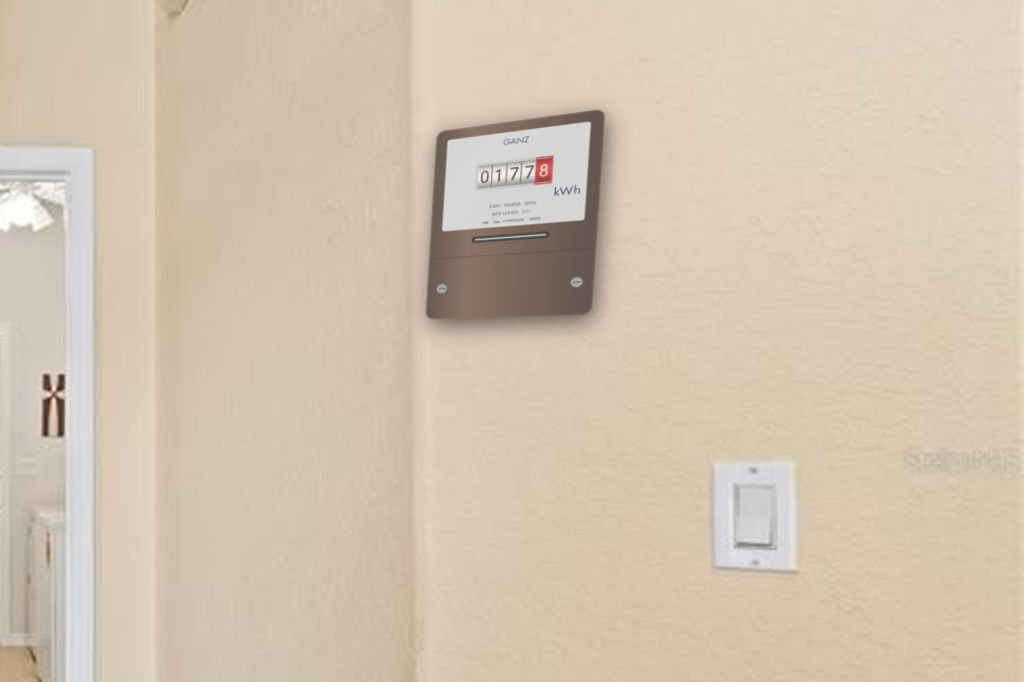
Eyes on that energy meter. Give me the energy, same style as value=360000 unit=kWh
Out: value=177.8 unit=kWh
